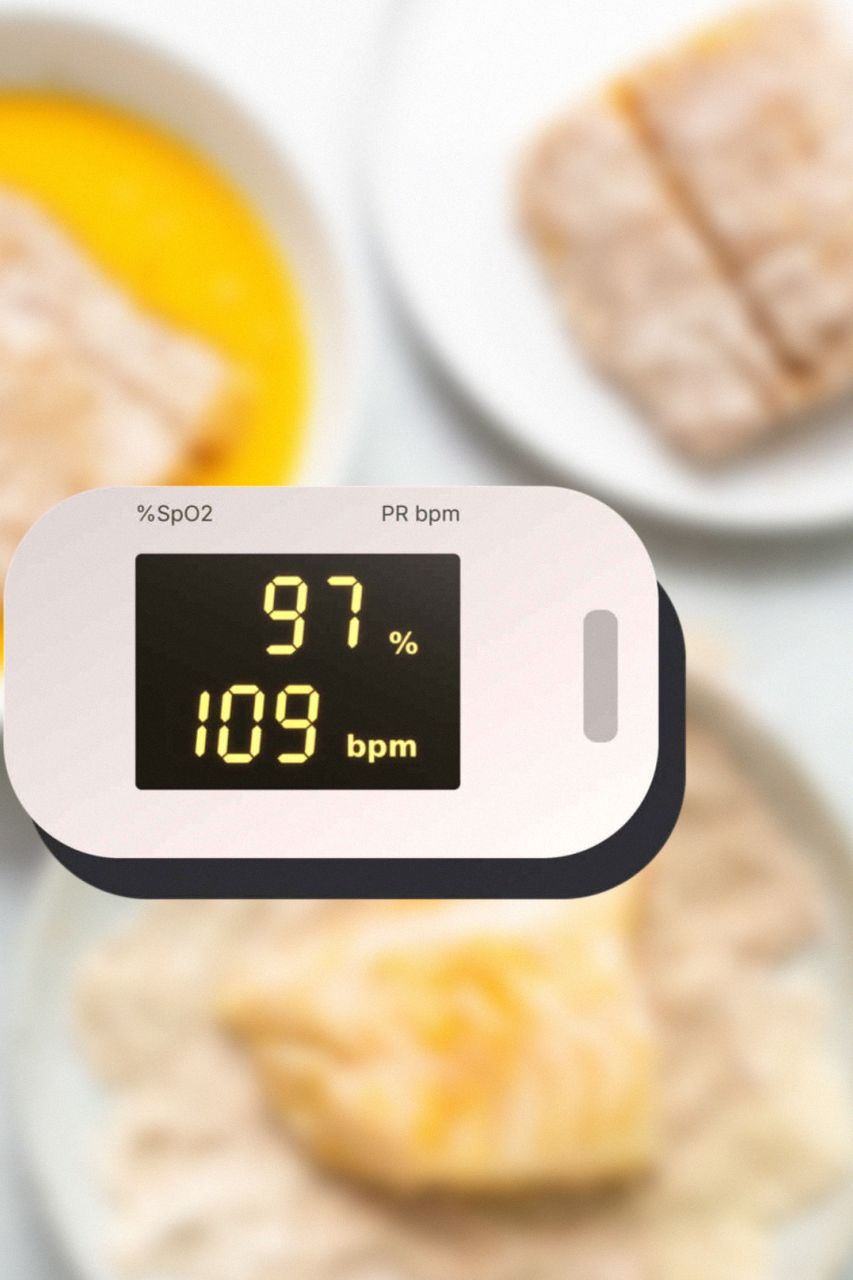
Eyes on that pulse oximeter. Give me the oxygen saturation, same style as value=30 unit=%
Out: value=97 unit=%
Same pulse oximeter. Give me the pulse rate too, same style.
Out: value=109 unit=bpm
